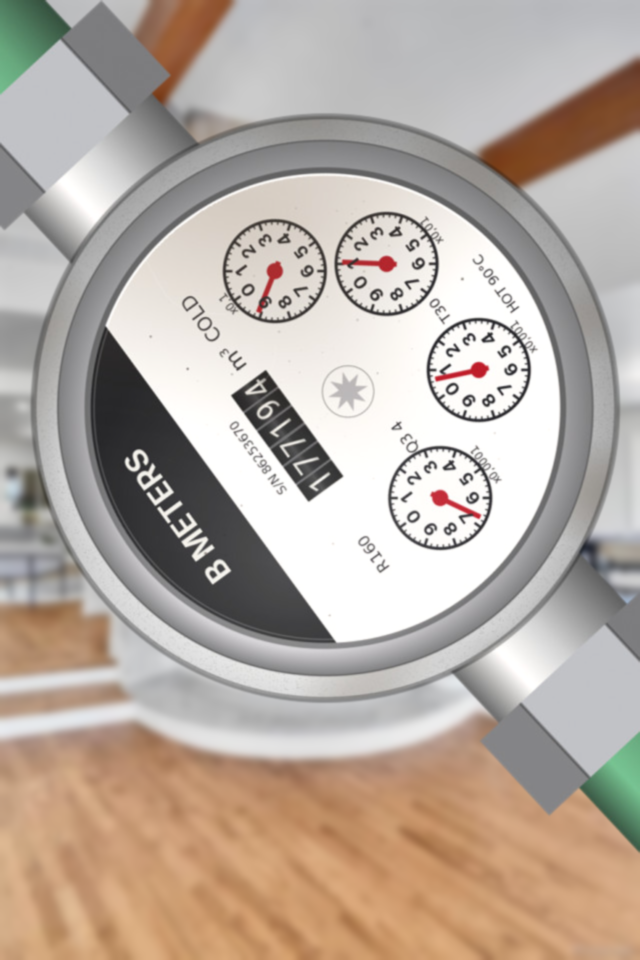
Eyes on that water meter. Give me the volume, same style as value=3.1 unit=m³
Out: value=177193.9106 unit=m³
